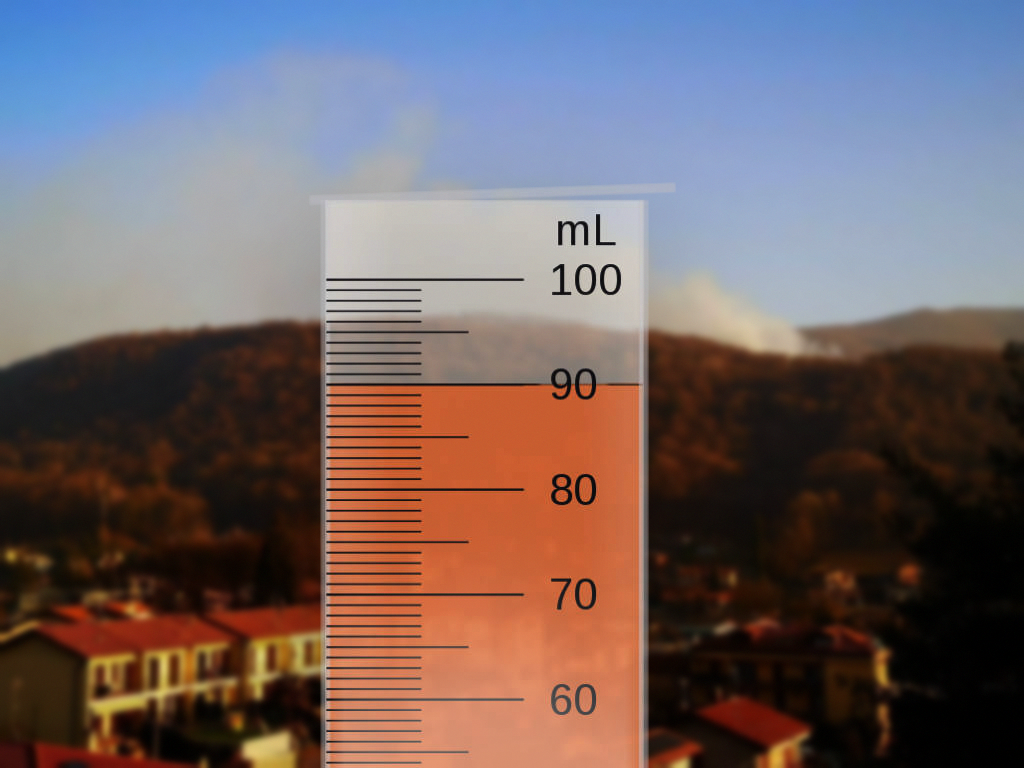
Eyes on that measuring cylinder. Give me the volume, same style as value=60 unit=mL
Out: value=90 unit=mL
